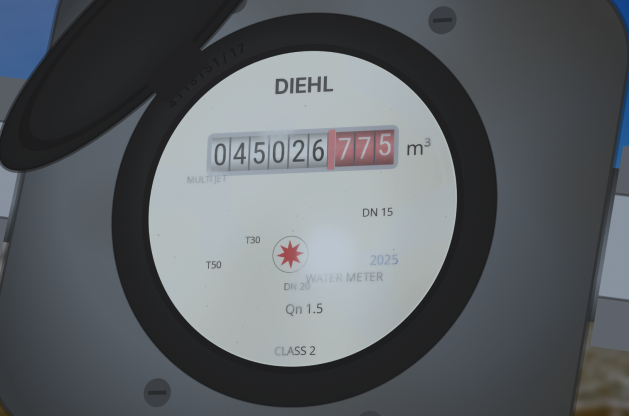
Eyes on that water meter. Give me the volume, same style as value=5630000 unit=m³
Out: value=45026.775 unit=m³
